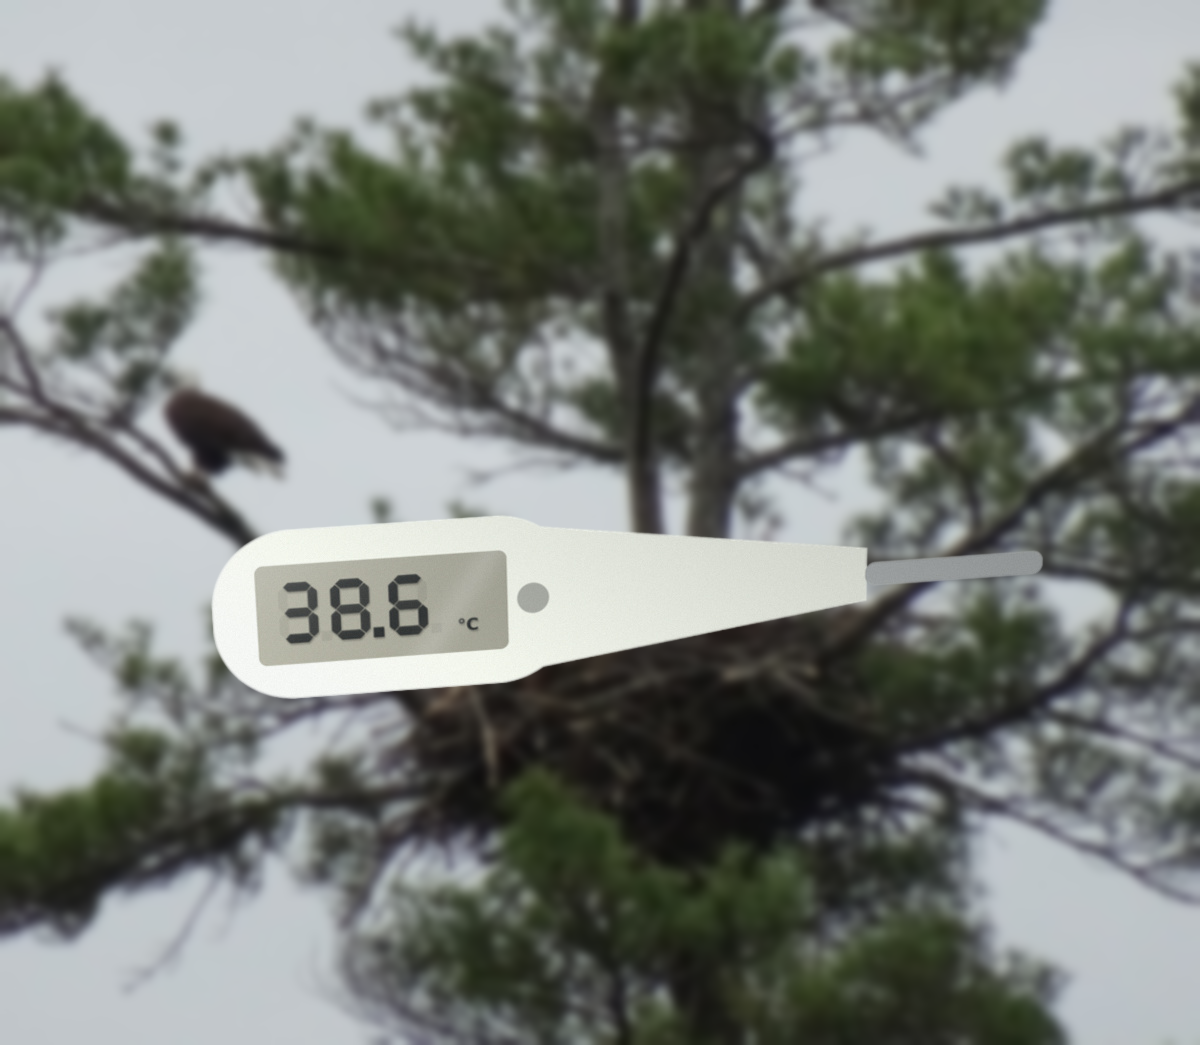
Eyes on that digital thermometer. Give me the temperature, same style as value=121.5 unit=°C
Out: value=38.6 unit=°C
